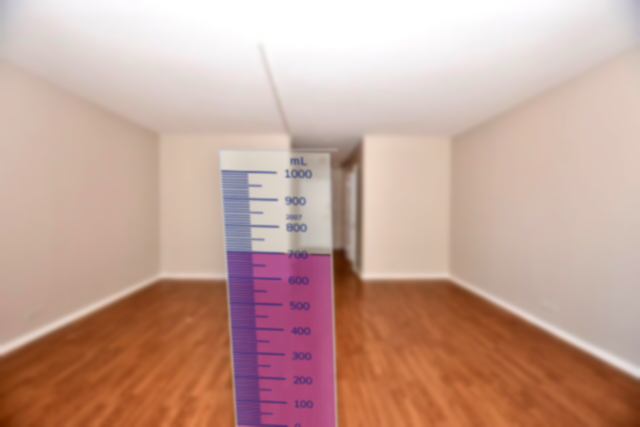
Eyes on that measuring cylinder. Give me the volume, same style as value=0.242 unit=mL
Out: value=700 unit=mL
